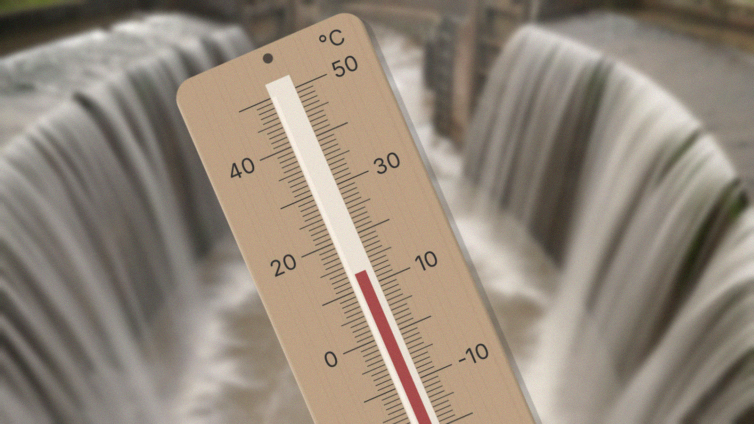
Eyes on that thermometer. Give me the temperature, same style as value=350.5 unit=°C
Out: value=13 unit=°C
